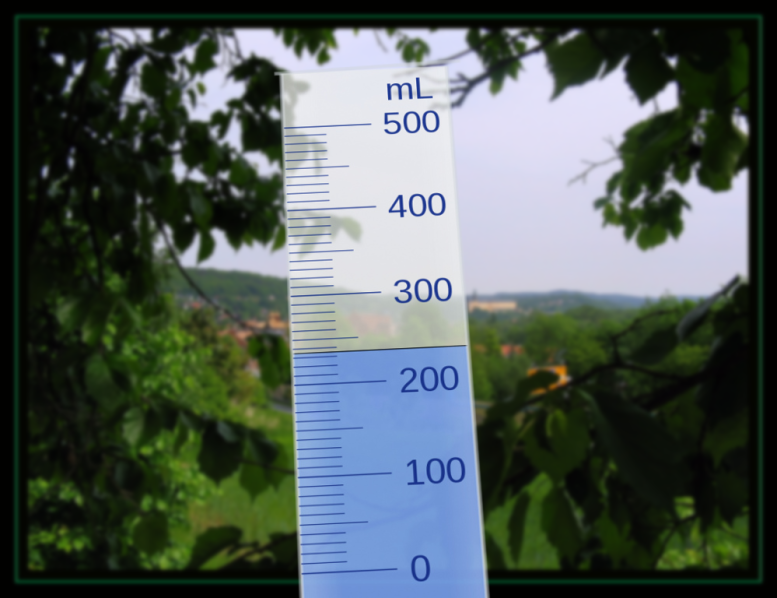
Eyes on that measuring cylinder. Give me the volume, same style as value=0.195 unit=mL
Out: value=235 unit=mL
